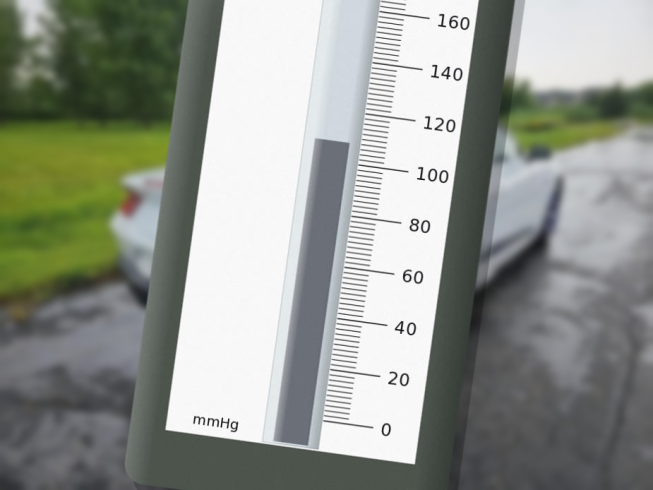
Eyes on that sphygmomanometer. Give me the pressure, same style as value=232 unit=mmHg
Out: value=108 unit=mmHg
